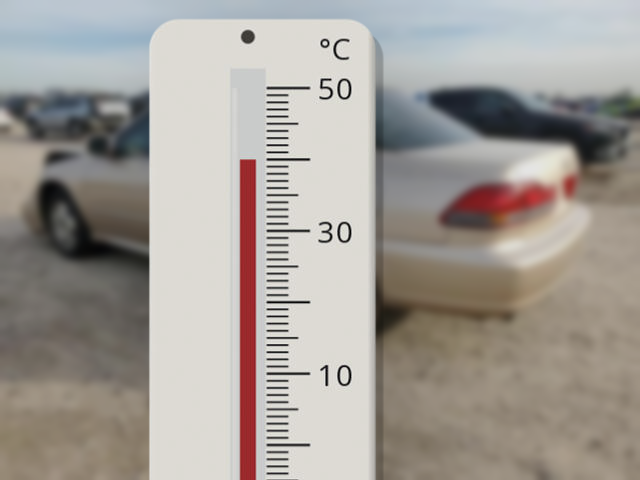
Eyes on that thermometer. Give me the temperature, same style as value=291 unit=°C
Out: value=40 unit=°C
